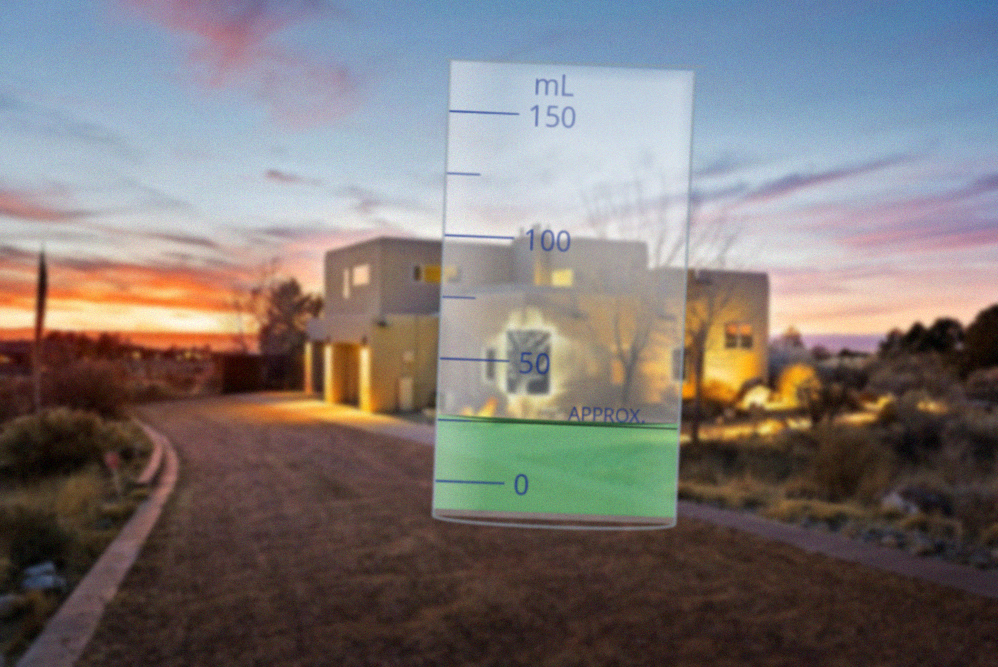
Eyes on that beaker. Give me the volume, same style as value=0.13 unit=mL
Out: value=25 unit=mL
